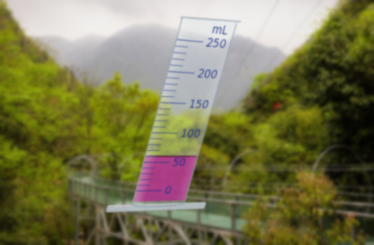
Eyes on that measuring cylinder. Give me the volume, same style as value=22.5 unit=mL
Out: value=60 unit=mL
